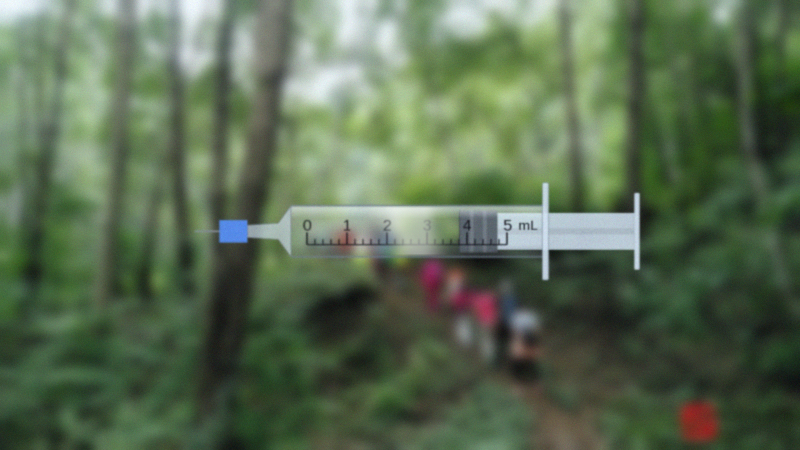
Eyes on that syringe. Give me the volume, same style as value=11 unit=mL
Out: value=3.8 unit=mL
